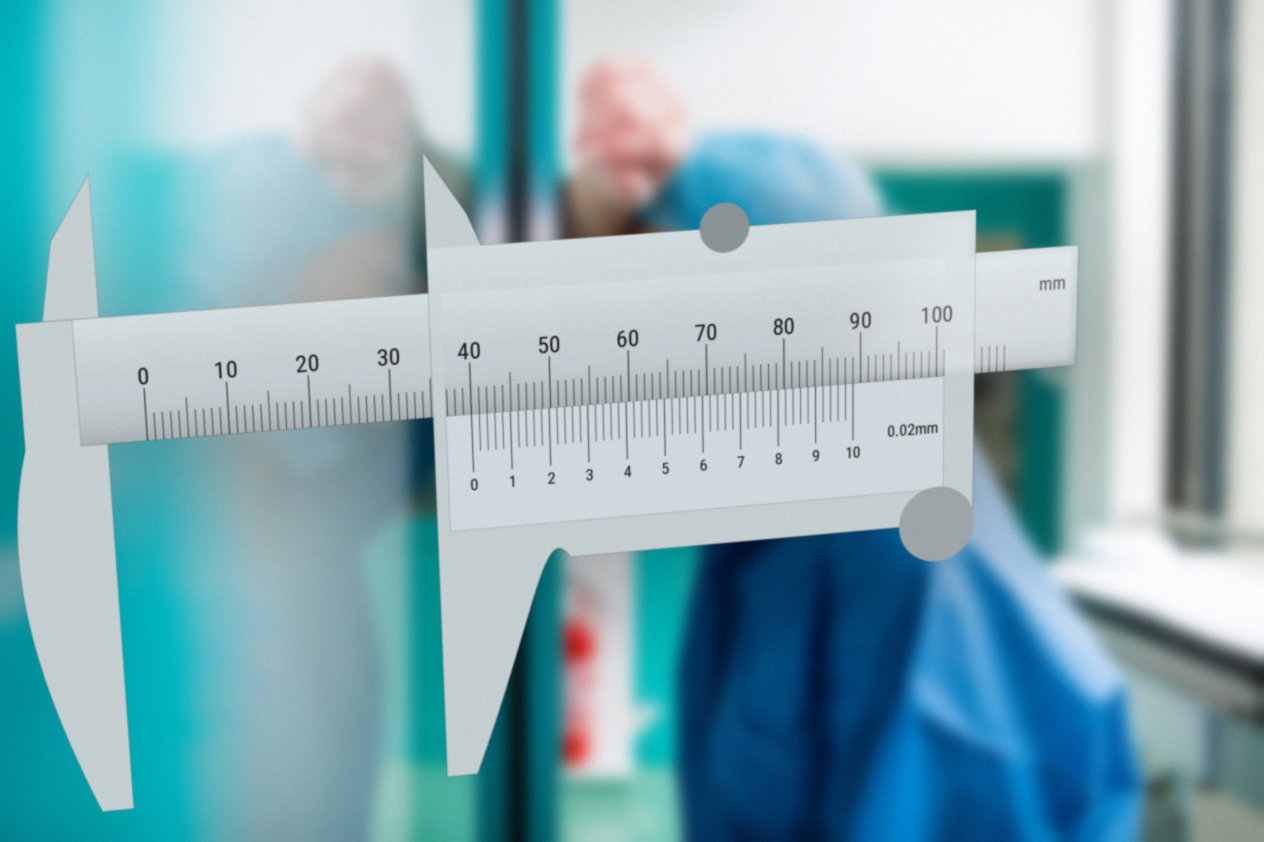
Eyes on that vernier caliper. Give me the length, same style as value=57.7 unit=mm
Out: value=40.0 unit=mm
